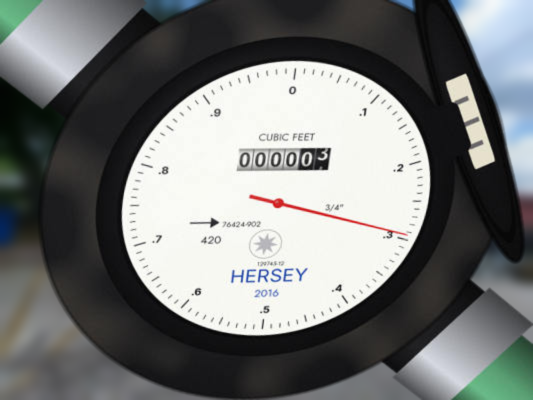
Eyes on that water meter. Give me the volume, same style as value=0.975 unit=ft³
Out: value=3.29 unit=ft³
